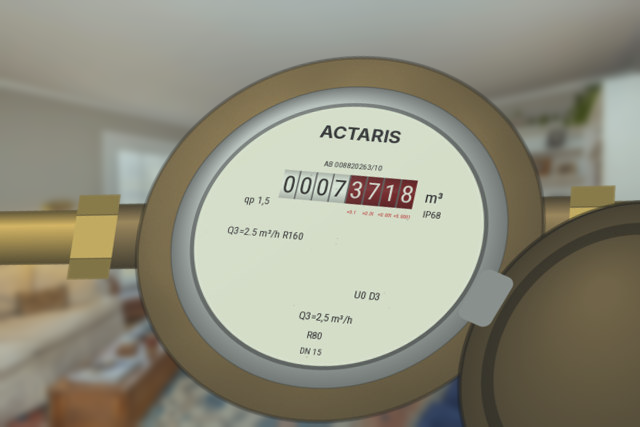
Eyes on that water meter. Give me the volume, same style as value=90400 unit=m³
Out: value=7.3718 unit=m³
